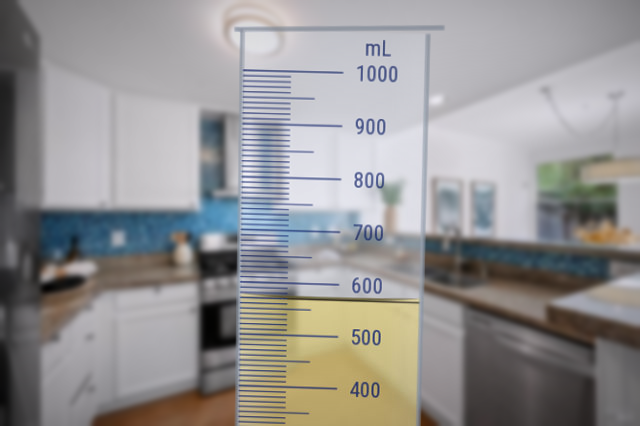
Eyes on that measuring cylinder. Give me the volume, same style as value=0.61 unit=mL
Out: value=570 unit=mL
